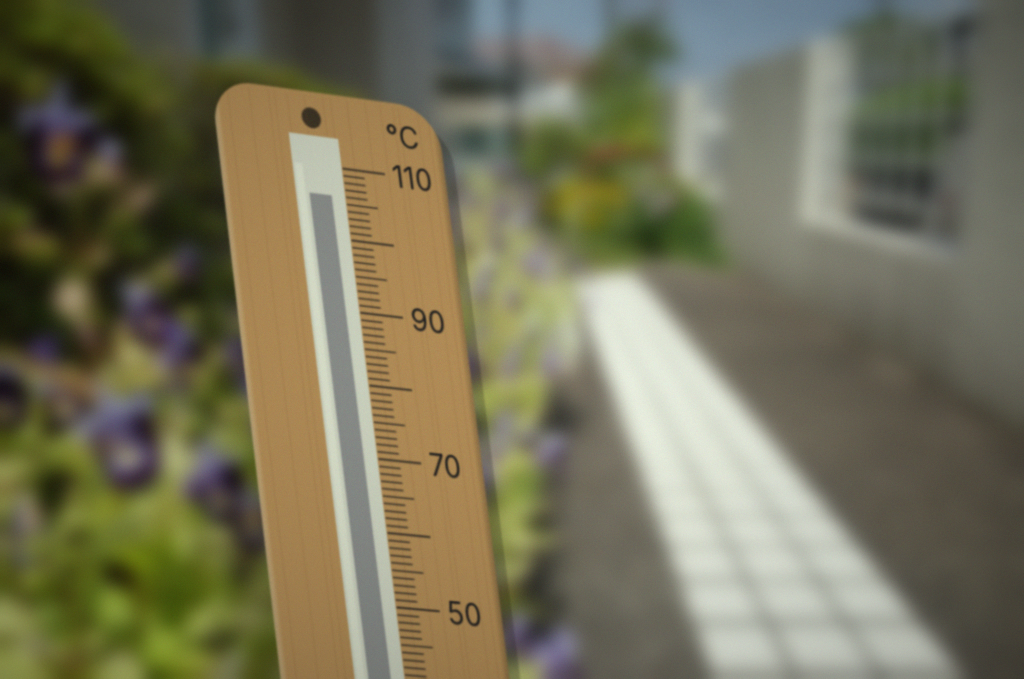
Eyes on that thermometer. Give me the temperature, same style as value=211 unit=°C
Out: value=106 unit=°C
